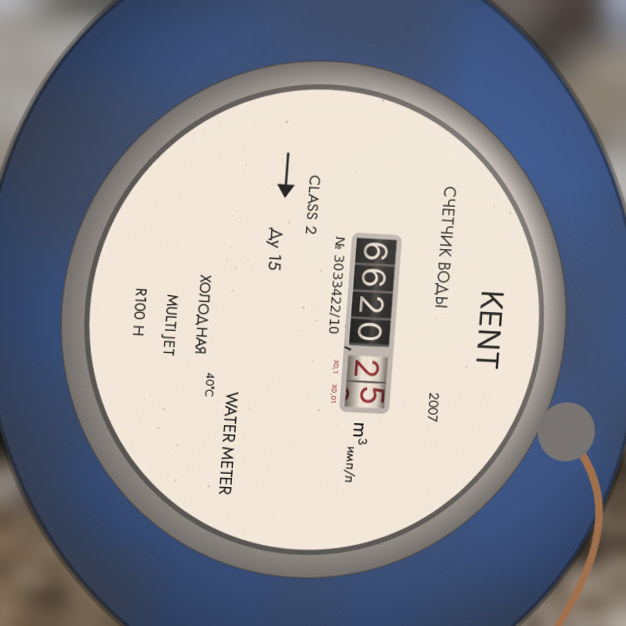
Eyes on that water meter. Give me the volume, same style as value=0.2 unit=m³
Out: value=6620.25 unit=m³
